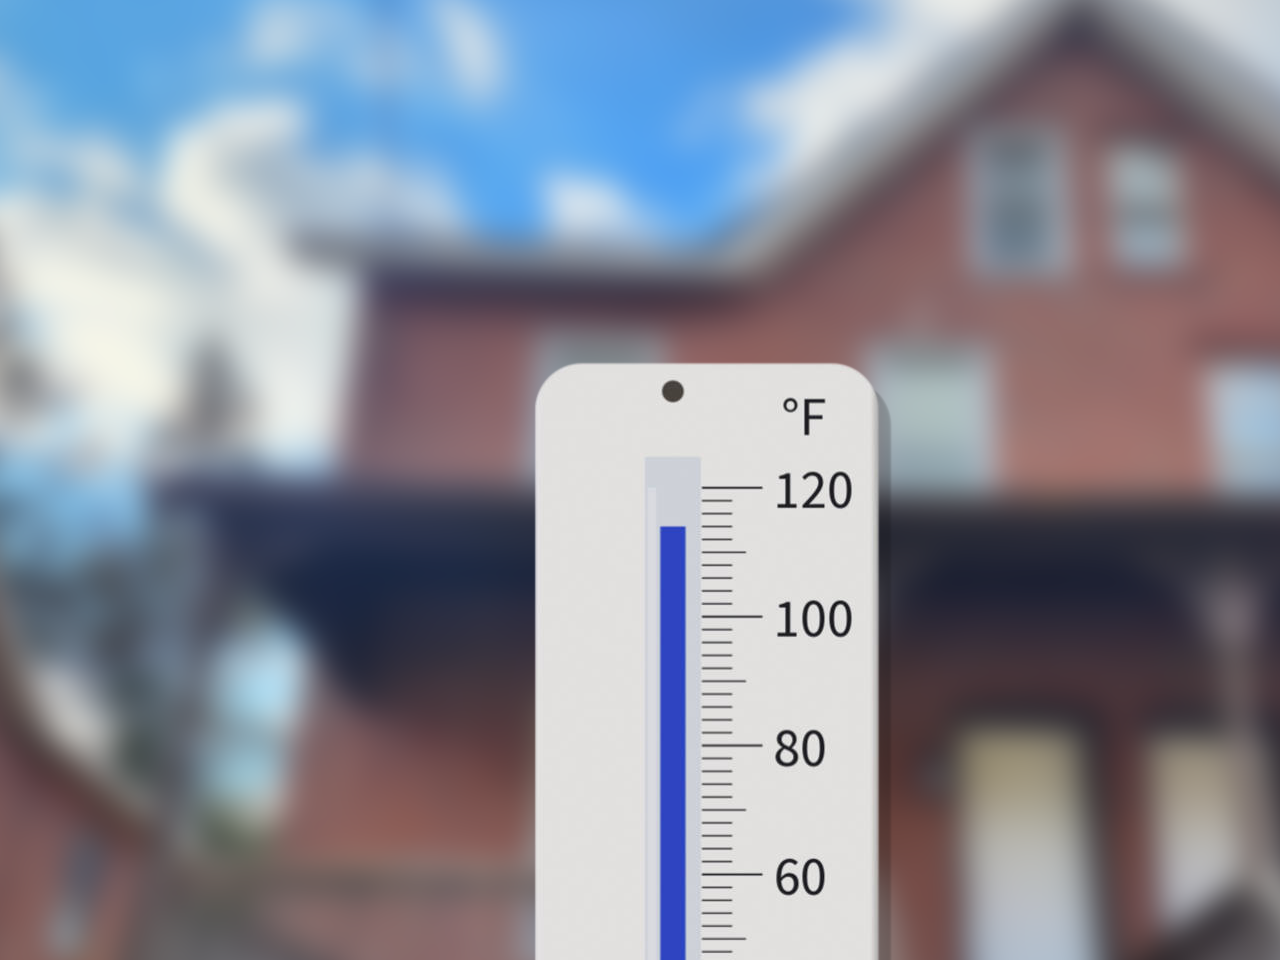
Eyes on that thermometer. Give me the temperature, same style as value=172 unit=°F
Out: value=114 unit=°F
